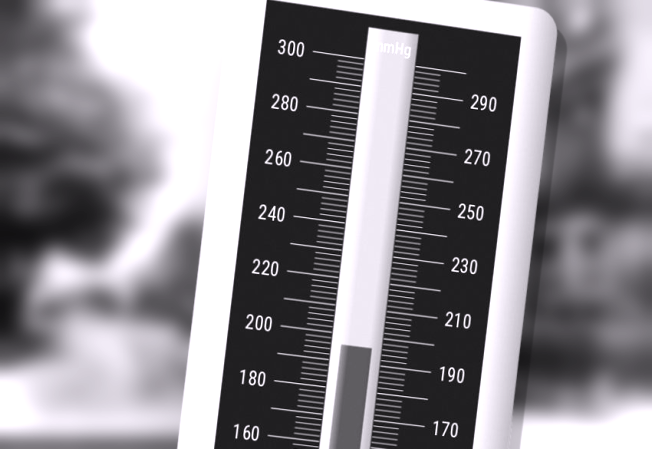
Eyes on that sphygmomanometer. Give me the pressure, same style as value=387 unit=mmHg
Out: value=196 unit=mmHg
